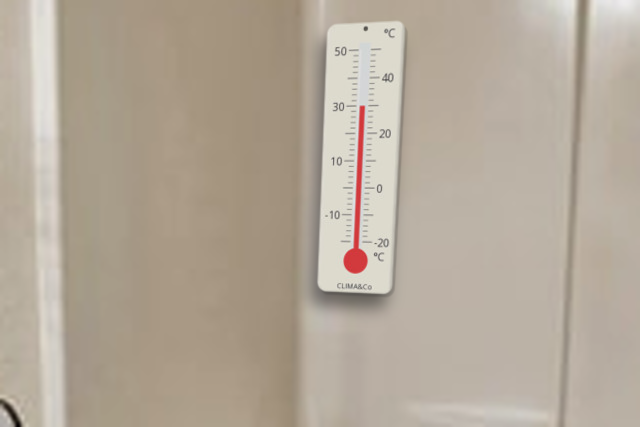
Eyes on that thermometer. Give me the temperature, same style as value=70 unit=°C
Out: value=30 unit=°C
